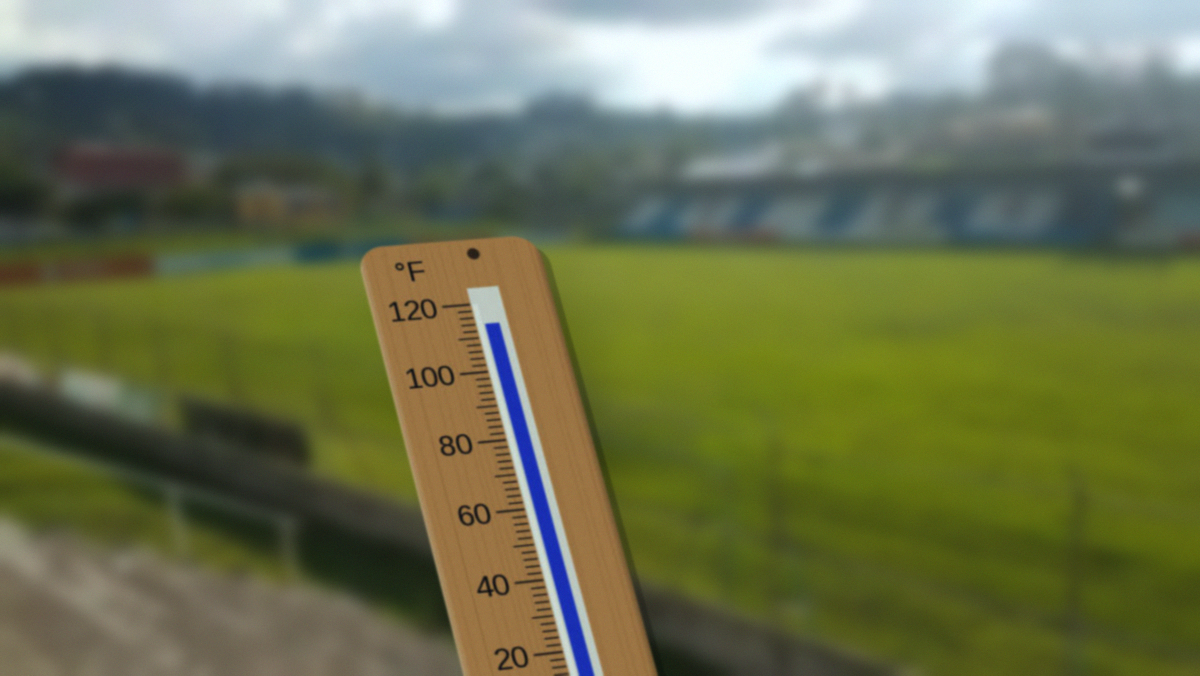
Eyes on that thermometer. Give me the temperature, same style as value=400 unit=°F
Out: value=114 unit=°F
